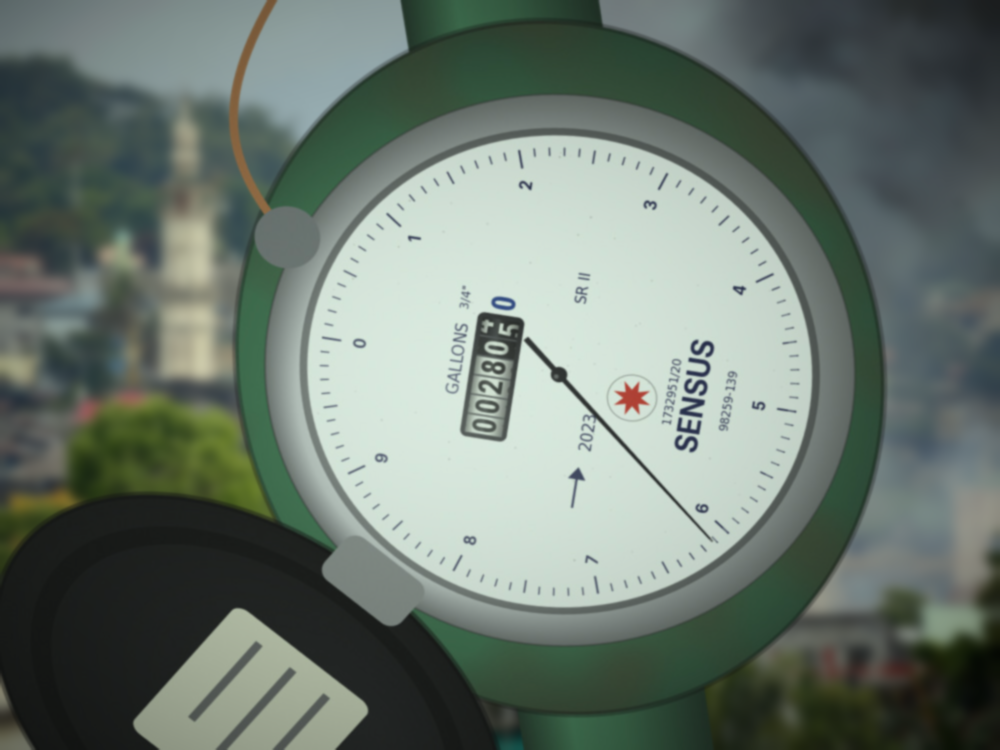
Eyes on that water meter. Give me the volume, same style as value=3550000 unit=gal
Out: value=28046.1 unit=gal
